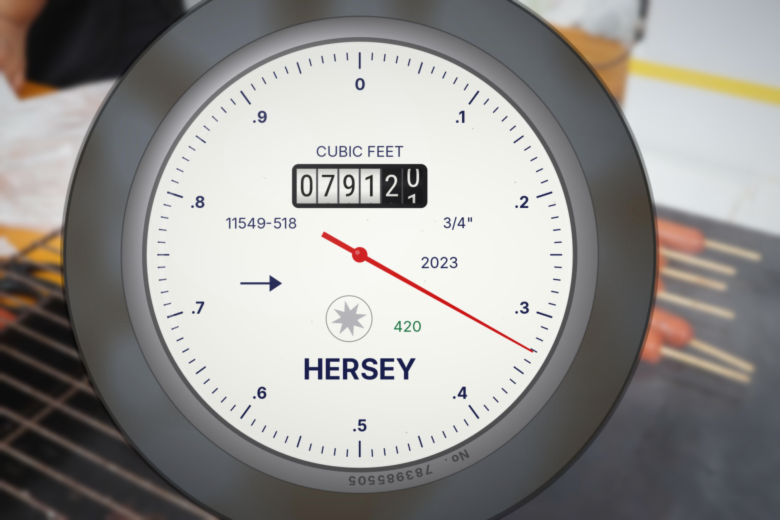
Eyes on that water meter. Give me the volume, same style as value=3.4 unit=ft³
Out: value=79120.33 unit=ft³
